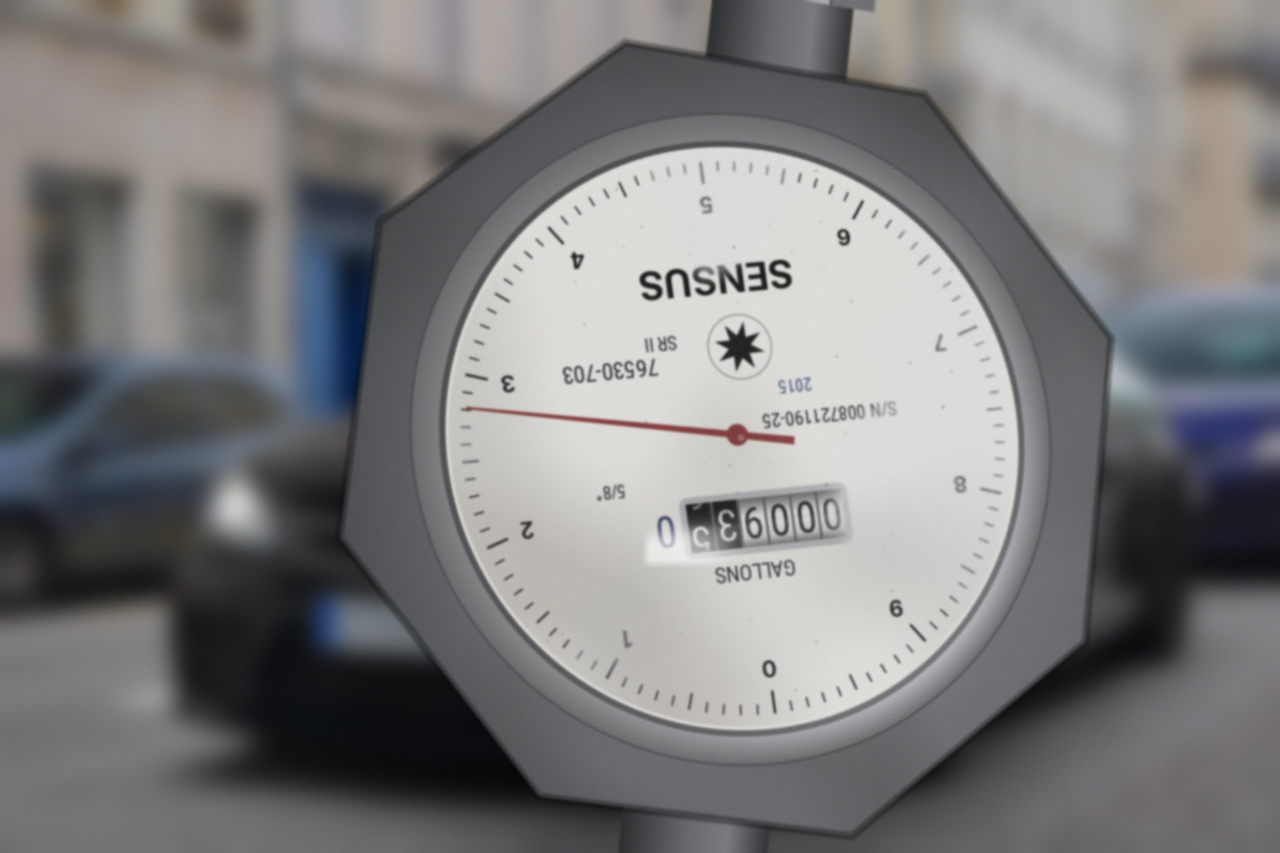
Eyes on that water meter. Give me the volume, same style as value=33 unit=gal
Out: value=9352.8 unit=gal
